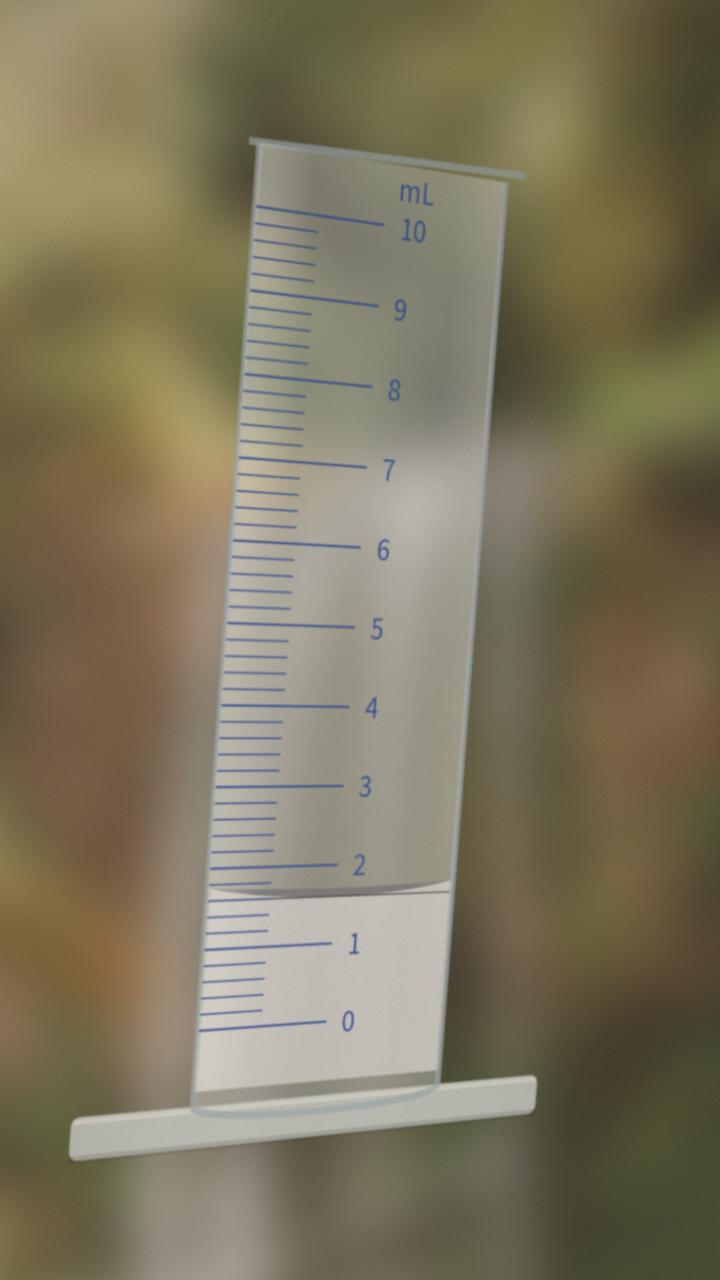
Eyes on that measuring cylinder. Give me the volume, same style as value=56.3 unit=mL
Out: value=1.6 unit=mL
